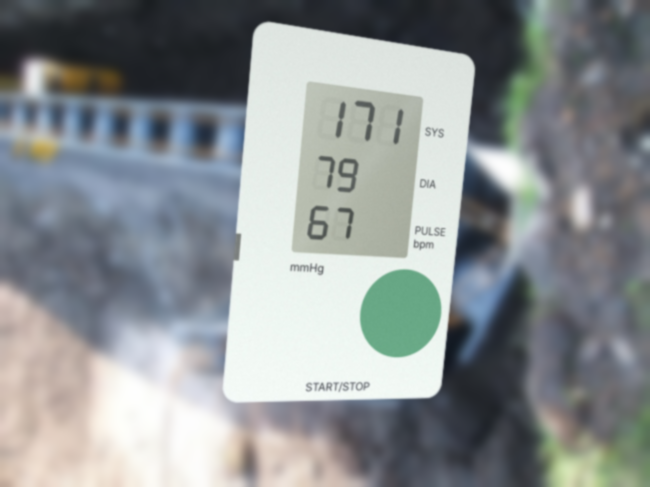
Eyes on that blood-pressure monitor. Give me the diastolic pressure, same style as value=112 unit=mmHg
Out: value=79 unit=mmHg
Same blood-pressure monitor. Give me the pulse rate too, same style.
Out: value=67 unit=bpm
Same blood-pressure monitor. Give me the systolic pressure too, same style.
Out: value=171 unit=mmHg
